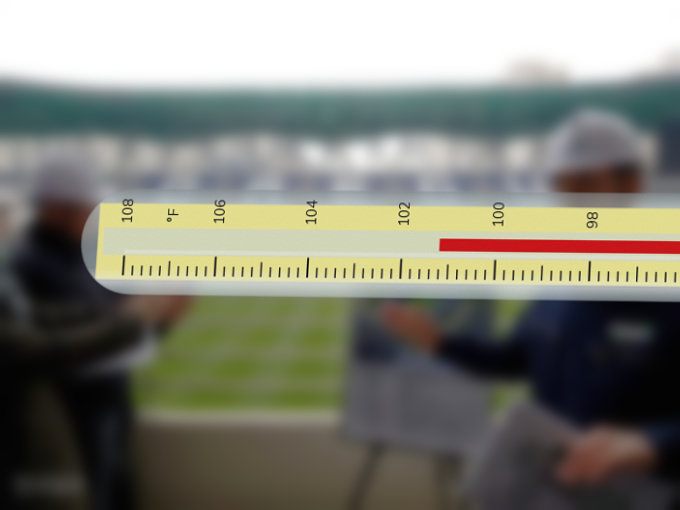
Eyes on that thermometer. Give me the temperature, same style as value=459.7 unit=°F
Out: value=101.2 unit=°F
